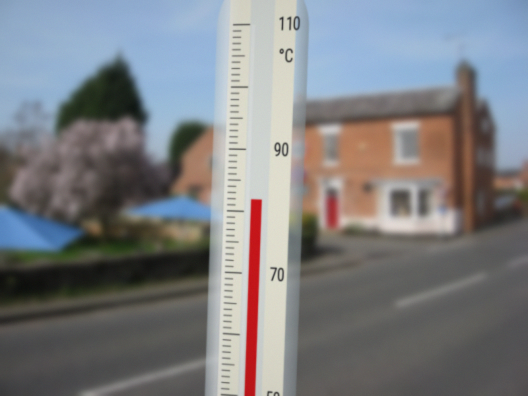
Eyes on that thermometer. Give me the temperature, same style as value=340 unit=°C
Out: value=82 unit=°C
